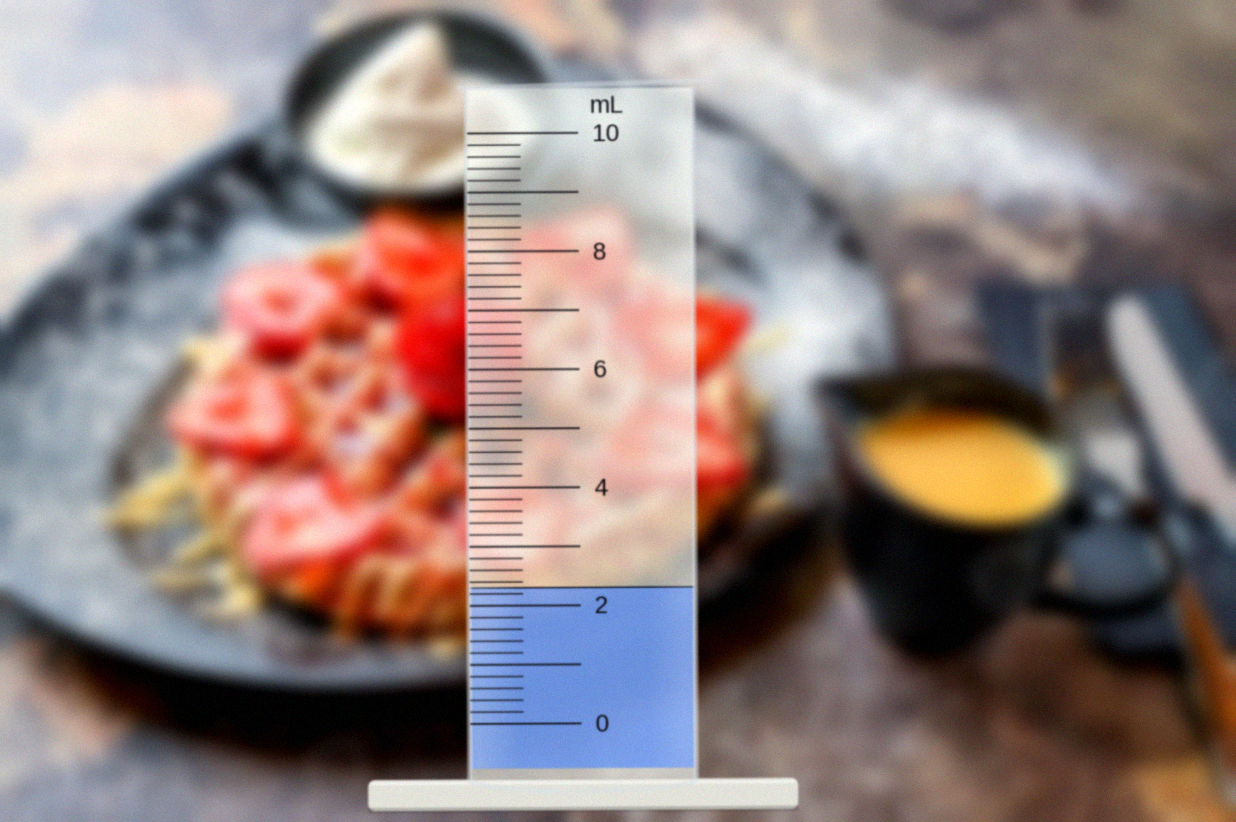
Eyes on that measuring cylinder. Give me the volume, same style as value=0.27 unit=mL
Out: value=2.3 unit=mL
